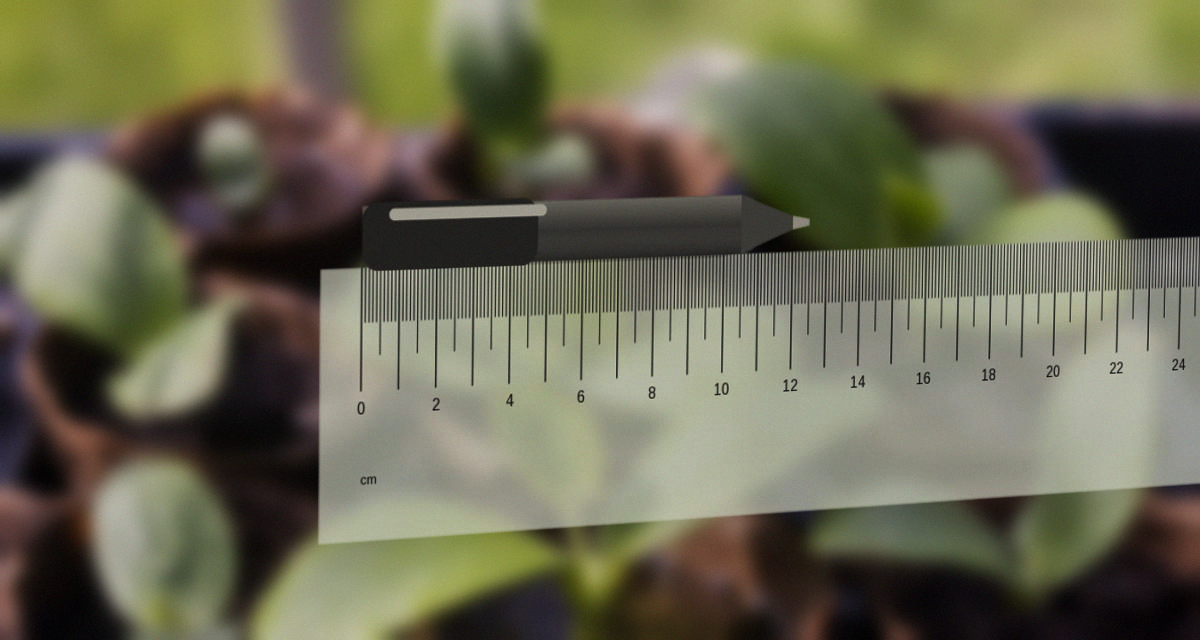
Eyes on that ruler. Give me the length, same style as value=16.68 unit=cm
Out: value=12.5 unit=cm
